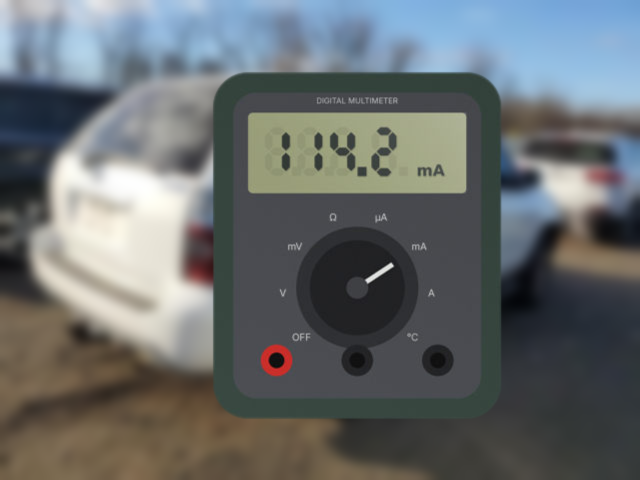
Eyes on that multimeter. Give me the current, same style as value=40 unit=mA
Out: value=114.2 unit=mA
